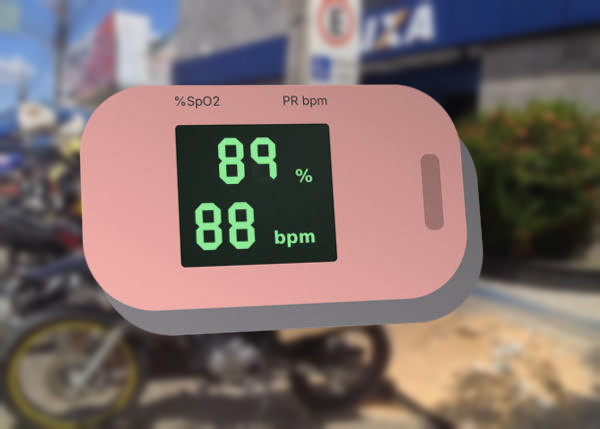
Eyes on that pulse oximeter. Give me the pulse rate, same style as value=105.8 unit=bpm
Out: value=88 unit=bpm
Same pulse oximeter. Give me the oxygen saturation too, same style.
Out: value=89 unit=%
